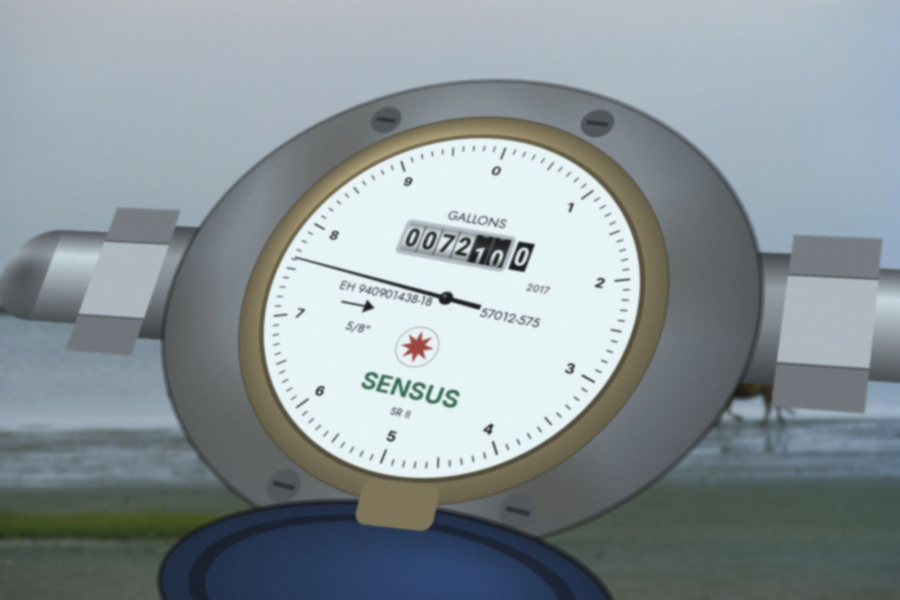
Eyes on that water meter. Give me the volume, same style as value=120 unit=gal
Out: value=72097.6 unit=gal
